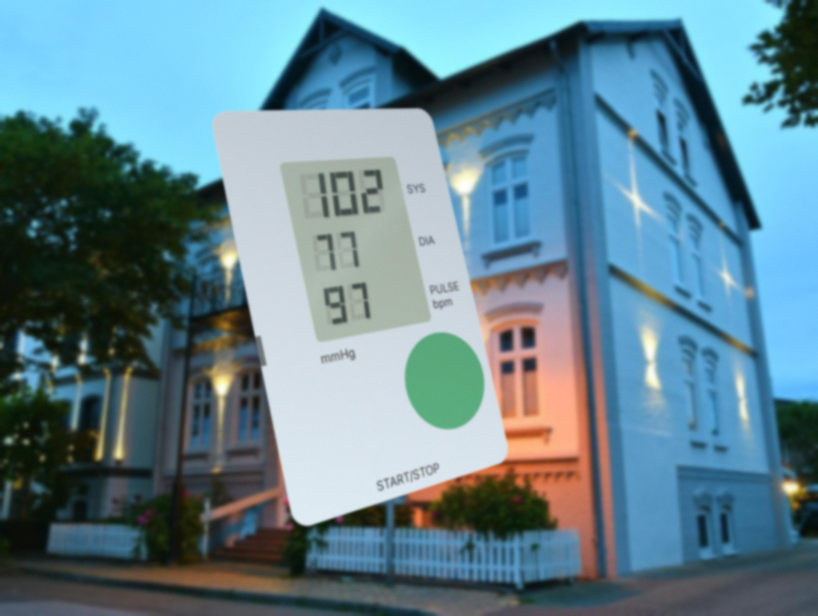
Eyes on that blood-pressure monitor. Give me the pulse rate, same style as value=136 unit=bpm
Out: value=97 unit=bpm
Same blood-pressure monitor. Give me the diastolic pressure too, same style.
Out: value=77 unit=mmHg
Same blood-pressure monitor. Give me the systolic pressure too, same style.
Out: value=102 unit=mmHg
